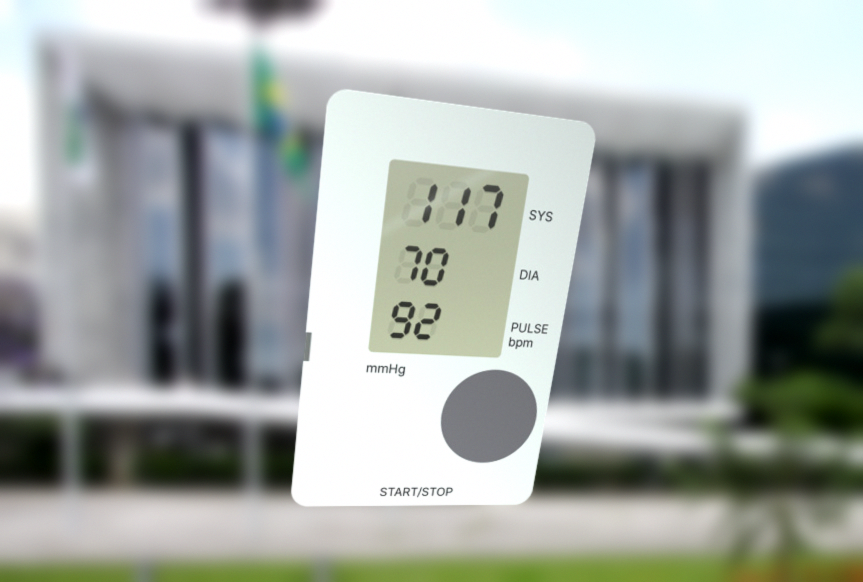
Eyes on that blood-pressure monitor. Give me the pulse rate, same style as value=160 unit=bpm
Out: value=92 unit=bpm
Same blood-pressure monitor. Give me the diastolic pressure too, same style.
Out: value=70 unit=mmHg
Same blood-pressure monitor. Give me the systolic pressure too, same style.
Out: value=117 unit=mmHg
